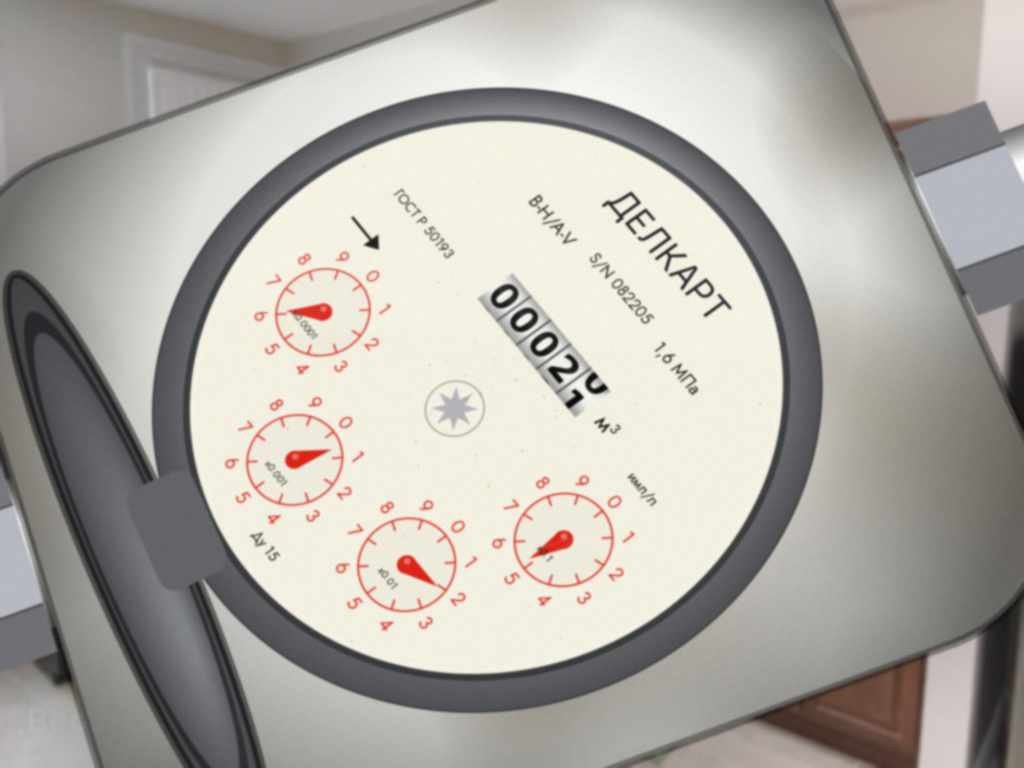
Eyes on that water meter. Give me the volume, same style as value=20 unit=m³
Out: value=20.5206 unit=m³
